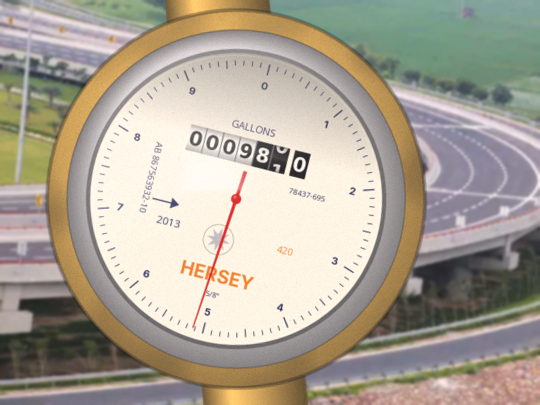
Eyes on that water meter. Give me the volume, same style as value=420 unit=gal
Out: value=9805.1 unit=gal
